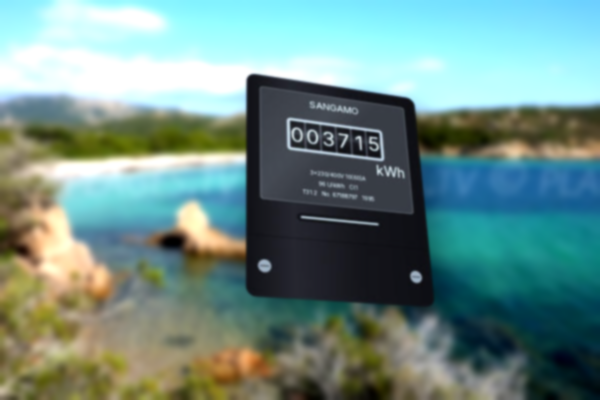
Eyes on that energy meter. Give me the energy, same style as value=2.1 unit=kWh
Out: value=3715 unit=kWh
